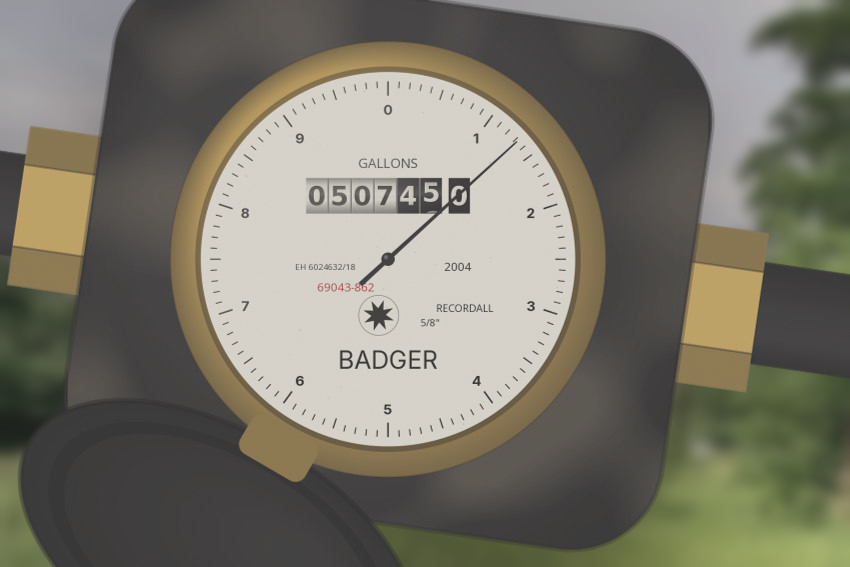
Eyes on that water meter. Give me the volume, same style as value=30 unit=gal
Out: value=507451.3 unit=gal
